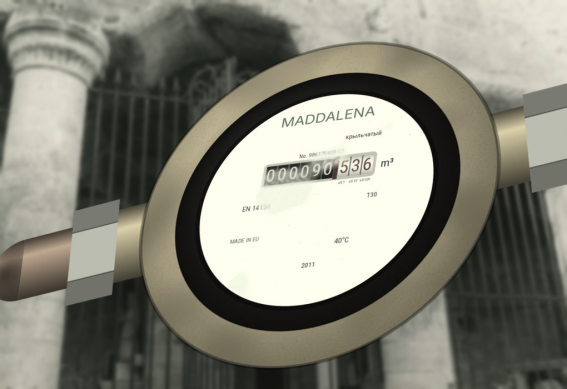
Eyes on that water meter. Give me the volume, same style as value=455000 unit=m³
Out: value=90.536 unit=m³
